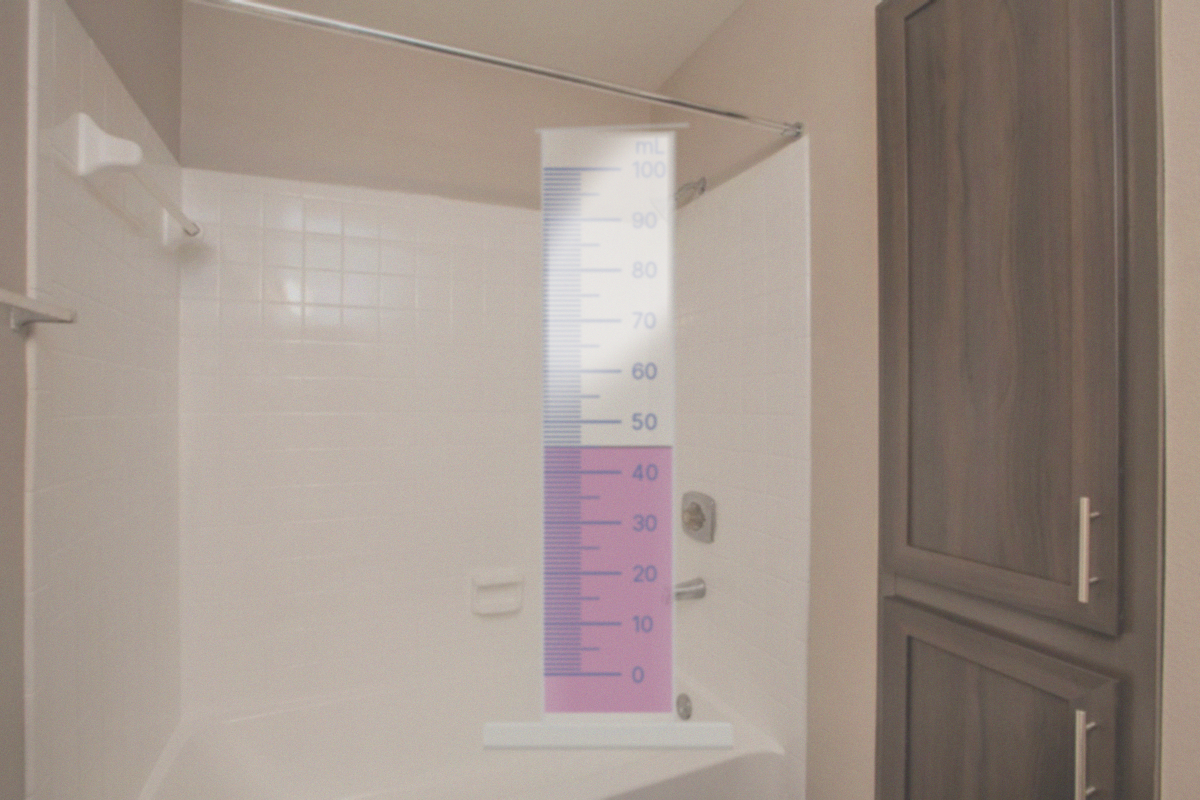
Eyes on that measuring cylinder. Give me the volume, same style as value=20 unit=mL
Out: value=45 unit=mL
